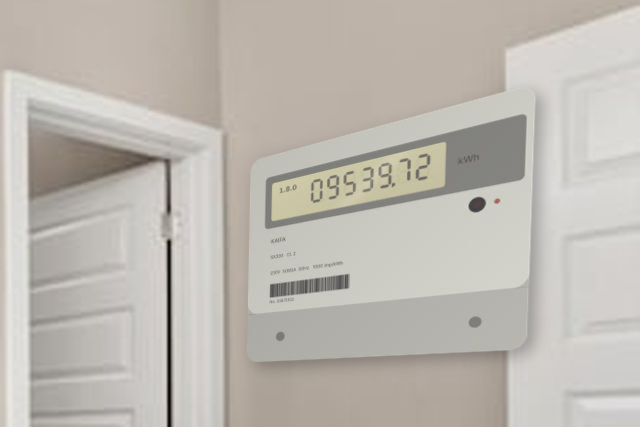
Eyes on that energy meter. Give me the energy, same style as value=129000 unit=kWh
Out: value=9539.72 unit=kWh
